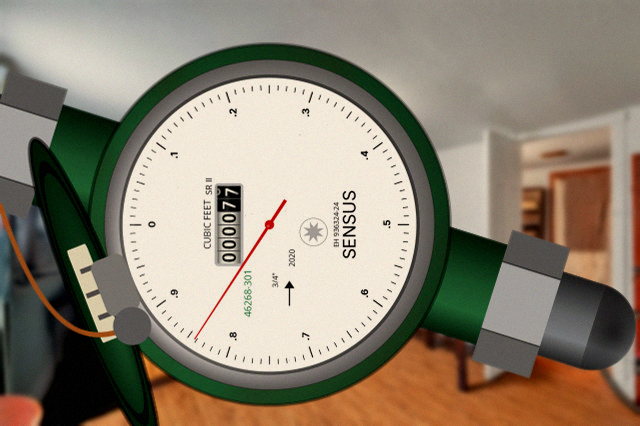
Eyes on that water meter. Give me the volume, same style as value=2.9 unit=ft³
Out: value=76.84 unit=ft³
